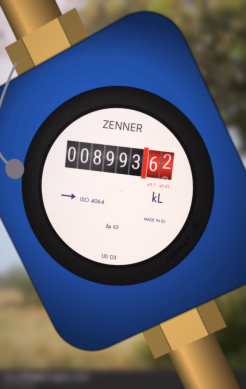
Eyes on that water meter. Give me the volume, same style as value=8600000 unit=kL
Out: value=8993.62 unit=kL
